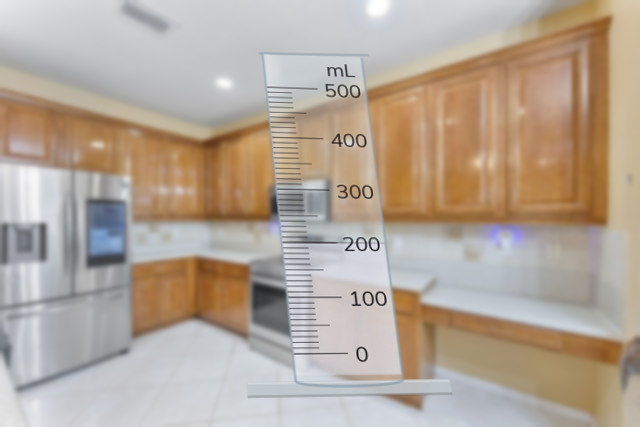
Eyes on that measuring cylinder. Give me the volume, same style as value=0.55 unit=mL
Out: value=200 unit=mL
